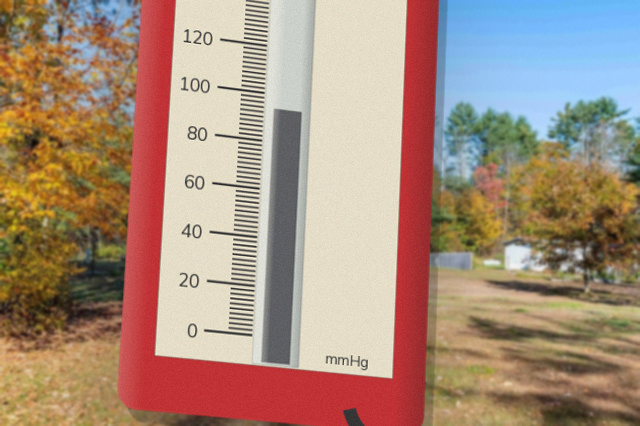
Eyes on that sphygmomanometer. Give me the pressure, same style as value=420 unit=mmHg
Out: value=94 unit=mmHg
